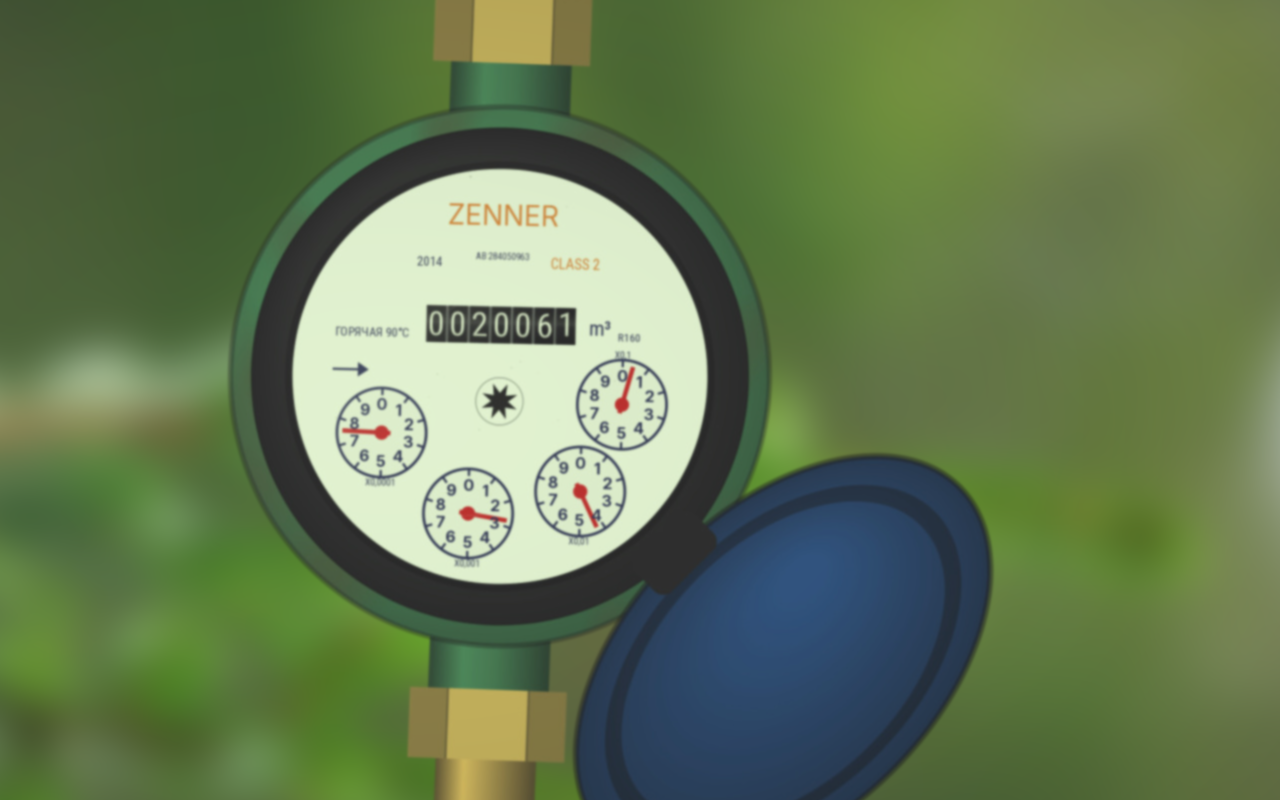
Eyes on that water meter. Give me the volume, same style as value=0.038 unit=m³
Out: value=20061.0427 unit=m³
